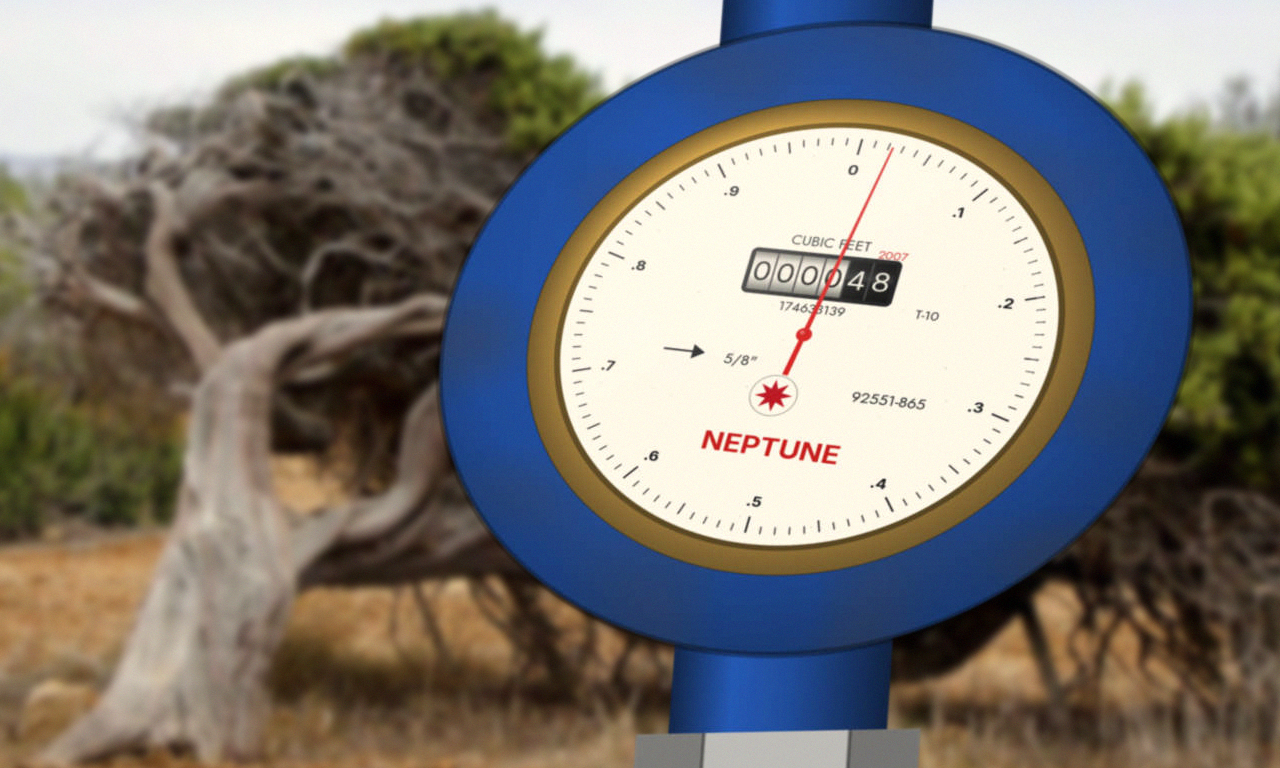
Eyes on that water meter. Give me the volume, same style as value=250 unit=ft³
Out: value=48.02 unit=ft³
